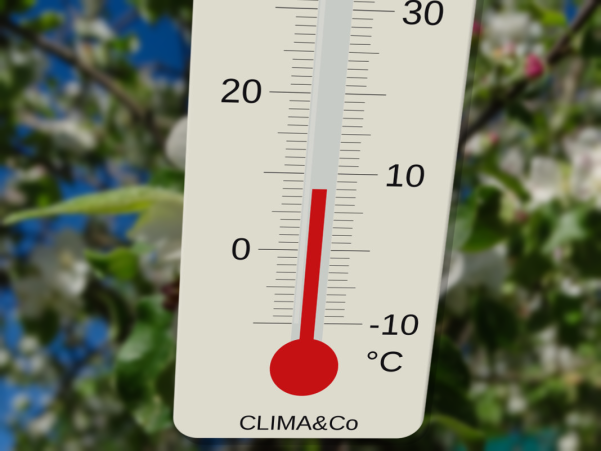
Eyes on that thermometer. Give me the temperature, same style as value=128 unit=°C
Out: value=8 unit=°C
